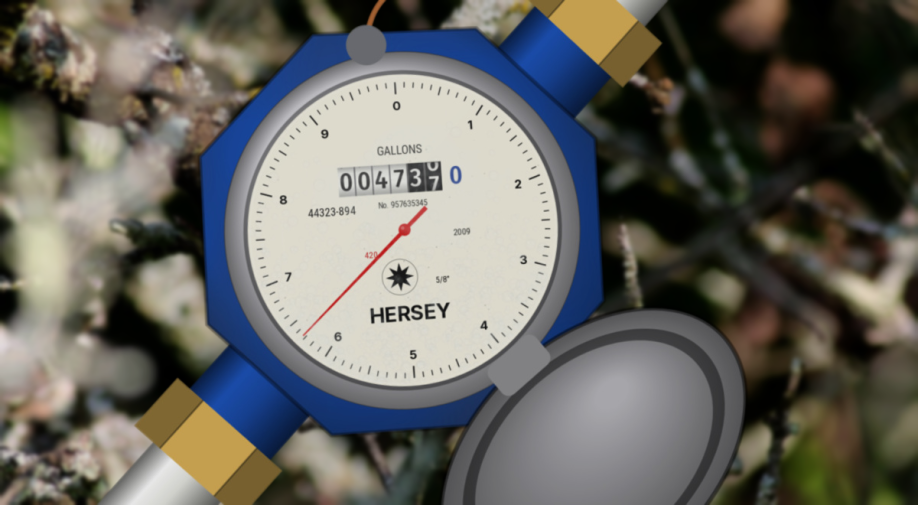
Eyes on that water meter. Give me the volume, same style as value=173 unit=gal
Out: value=47366.3 unit=gal
